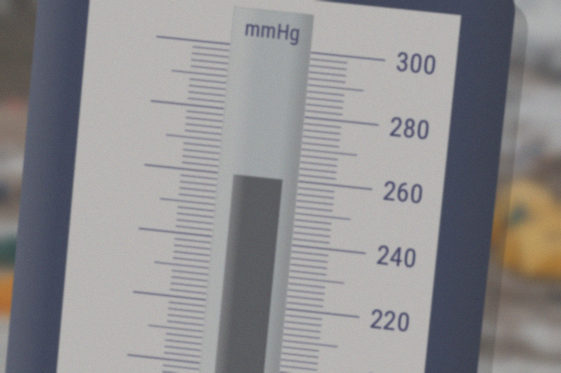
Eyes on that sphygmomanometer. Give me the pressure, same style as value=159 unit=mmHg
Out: value=260 unit=mmHg
